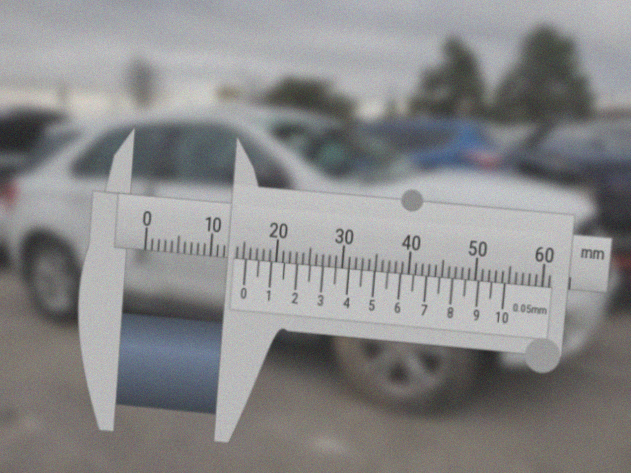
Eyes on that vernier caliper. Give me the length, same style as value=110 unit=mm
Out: value=15.4 unit=mm
